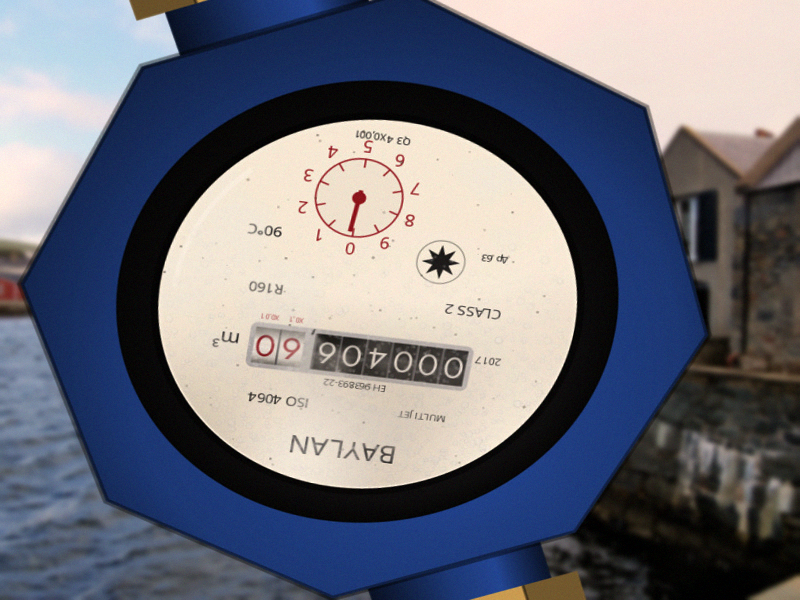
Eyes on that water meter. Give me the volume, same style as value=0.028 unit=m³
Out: value=406.600 unit=m³
